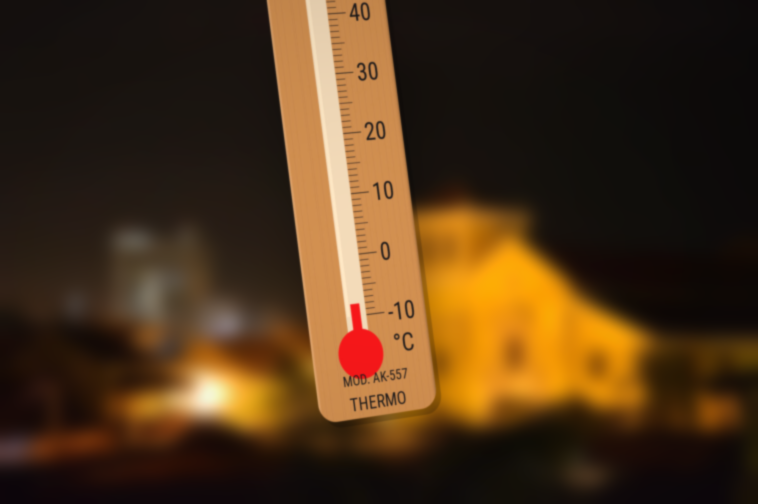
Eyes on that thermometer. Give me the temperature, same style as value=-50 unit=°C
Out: value=-8 unit=°C
